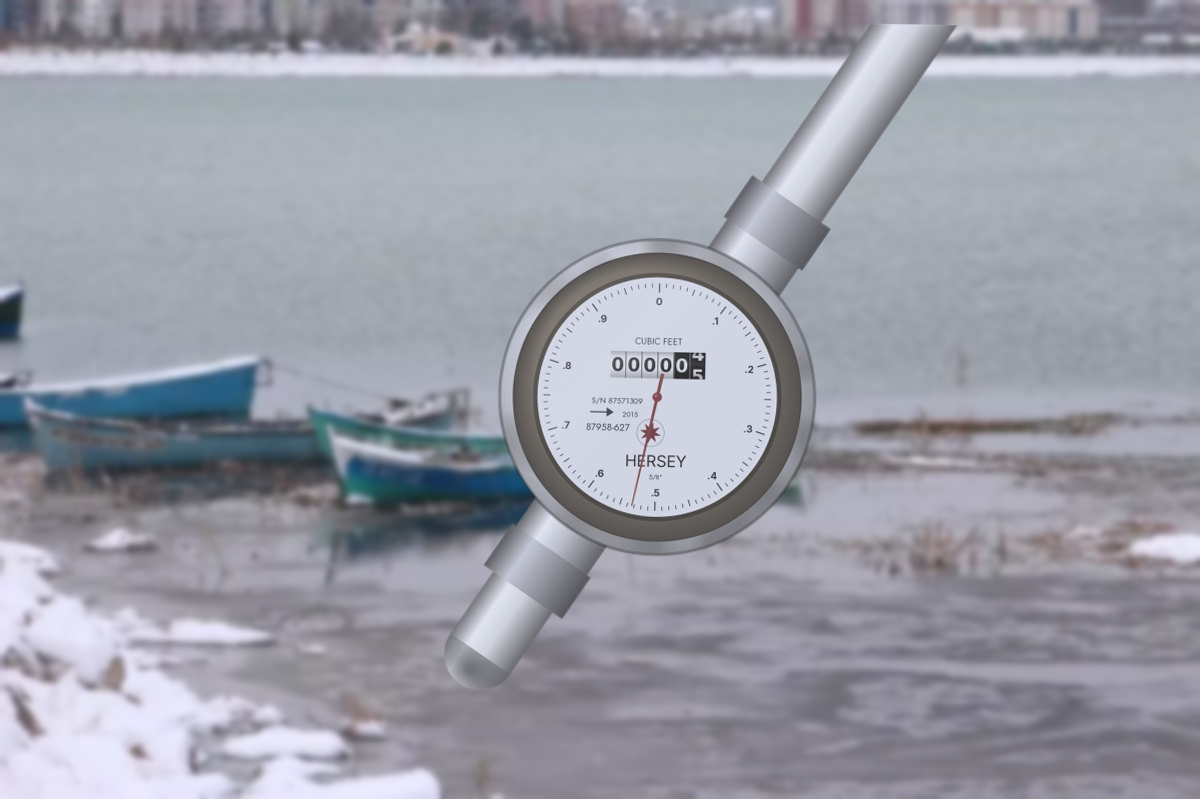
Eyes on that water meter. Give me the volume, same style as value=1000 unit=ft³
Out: value=4.53 unit=ft³
